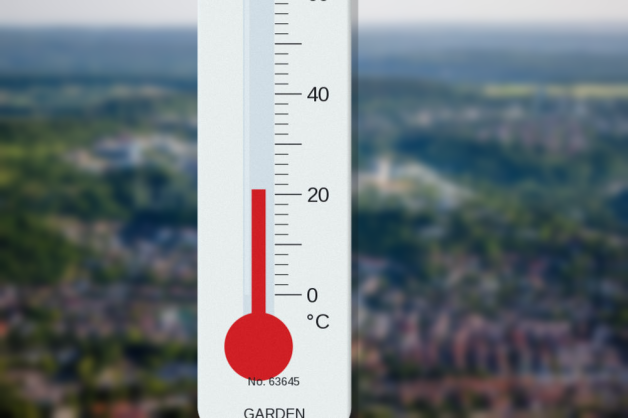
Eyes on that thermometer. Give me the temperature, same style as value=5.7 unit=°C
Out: value=21 unit=°C
